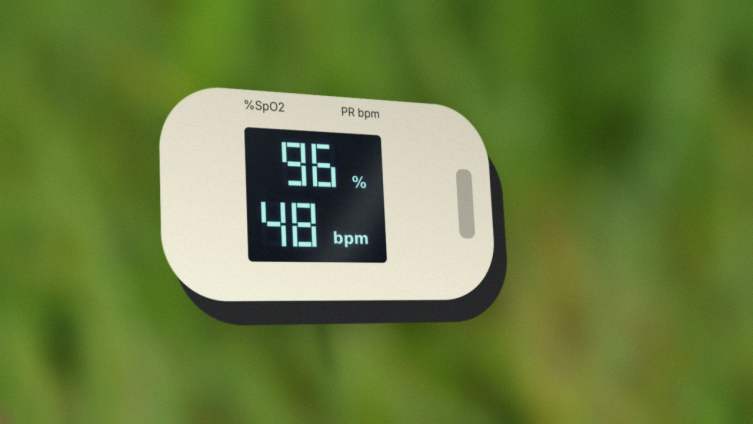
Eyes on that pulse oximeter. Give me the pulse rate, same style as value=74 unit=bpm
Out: value=48 unit=bpm
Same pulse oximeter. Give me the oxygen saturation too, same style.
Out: value=96 unit=%
